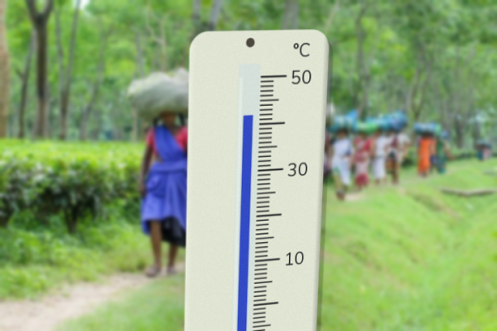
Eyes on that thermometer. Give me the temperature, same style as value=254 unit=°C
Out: value=42 unit=°C
